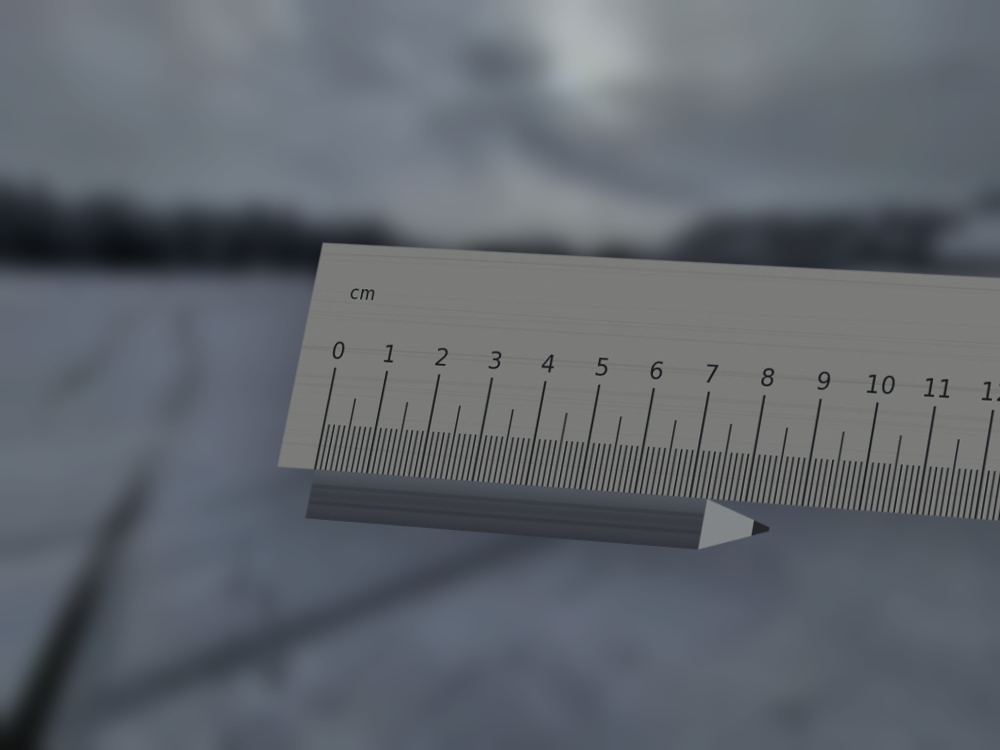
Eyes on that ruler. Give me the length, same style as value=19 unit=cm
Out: value=8.5 unit=cm
